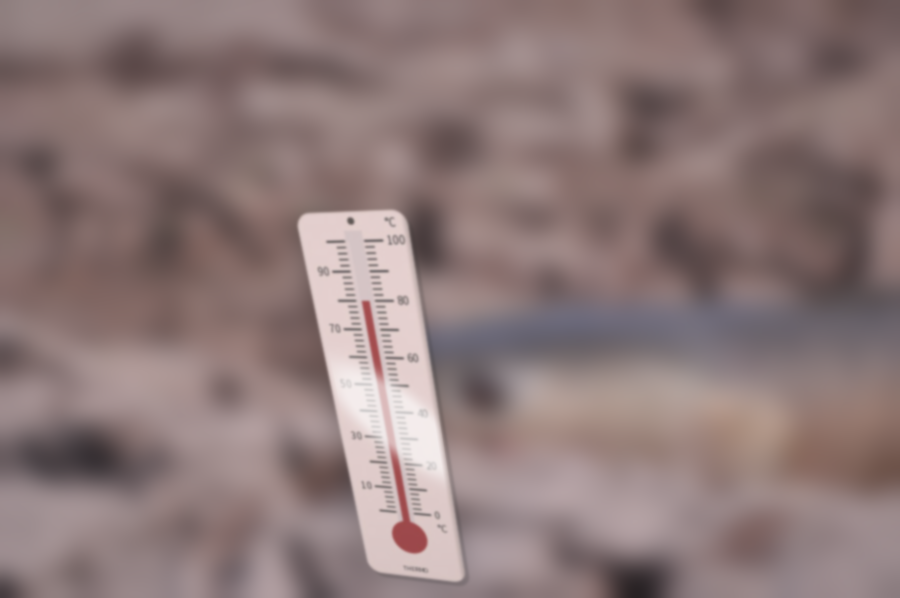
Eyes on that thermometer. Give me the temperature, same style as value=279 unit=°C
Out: value=80 unit=°C
